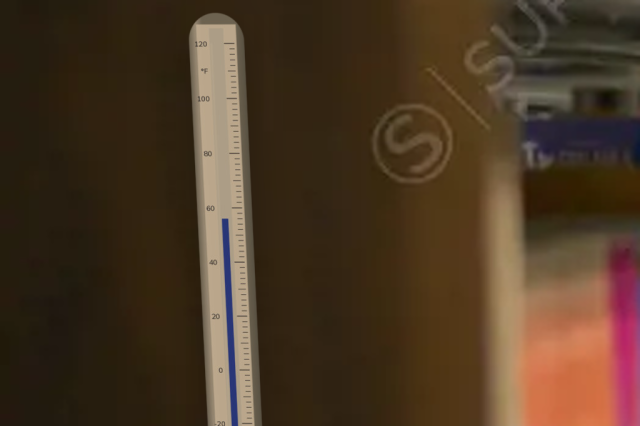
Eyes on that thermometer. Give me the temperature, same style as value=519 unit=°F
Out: value=56 unit=°F
